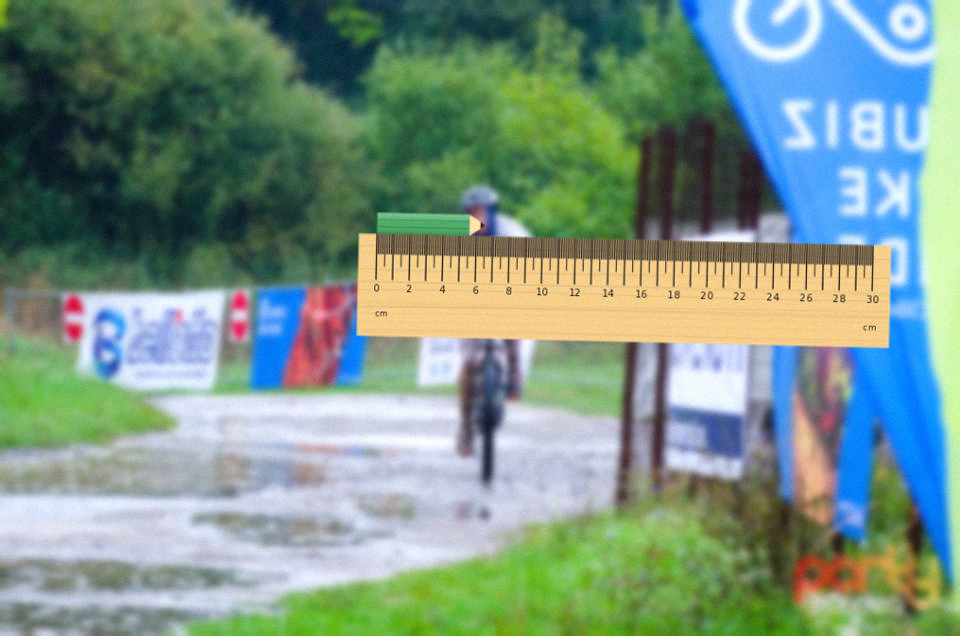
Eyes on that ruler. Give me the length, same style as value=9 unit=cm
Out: value=6.5 unit=cm
